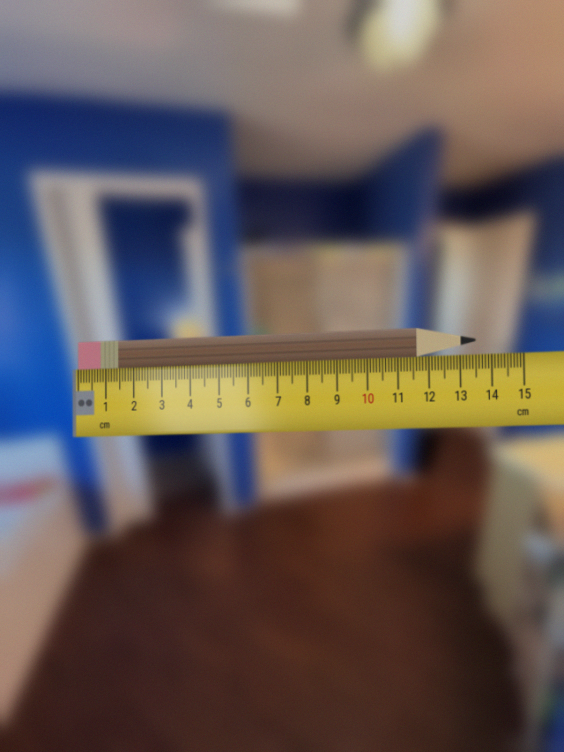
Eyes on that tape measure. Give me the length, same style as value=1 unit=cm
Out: value=13.5 unit=cm
